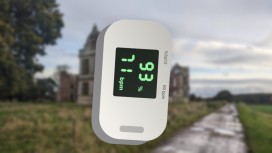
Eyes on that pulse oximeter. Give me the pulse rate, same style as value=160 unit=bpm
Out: value=71 unit=bpm
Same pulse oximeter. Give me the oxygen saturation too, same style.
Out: value=93 unit=%
